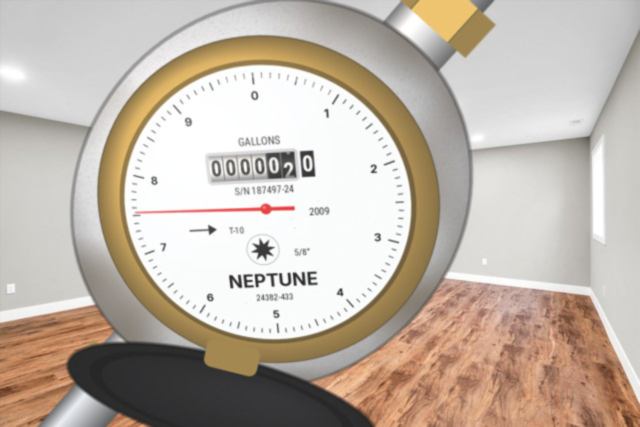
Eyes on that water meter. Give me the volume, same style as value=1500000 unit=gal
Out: value=17.5 unit=gal
